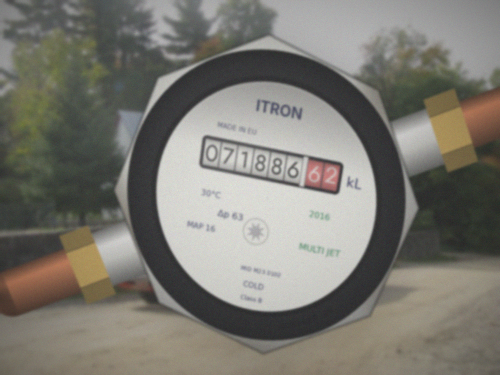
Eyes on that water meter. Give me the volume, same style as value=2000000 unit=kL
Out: value=71886.62 unit=kL
